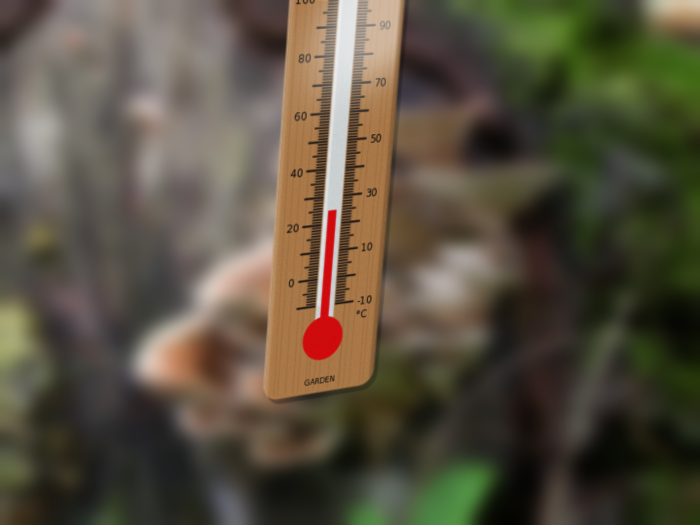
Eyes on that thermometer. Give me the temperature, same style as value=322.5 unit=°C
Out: value=25 unit=°C
